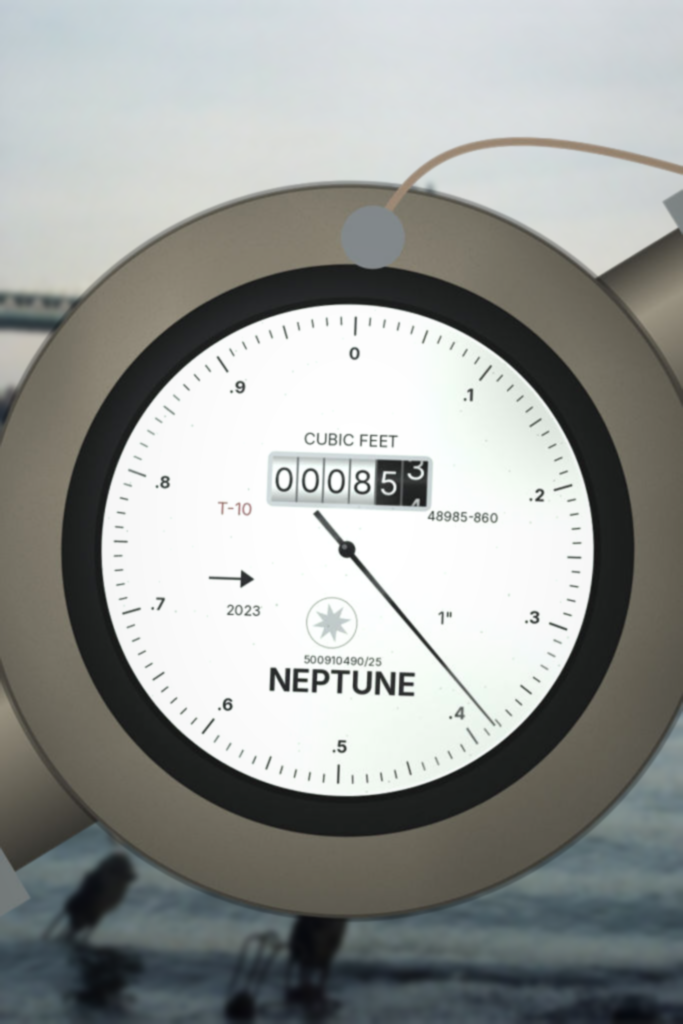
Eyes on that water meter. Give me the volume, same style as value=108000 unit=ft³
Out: value=853.38 unit=ft³
